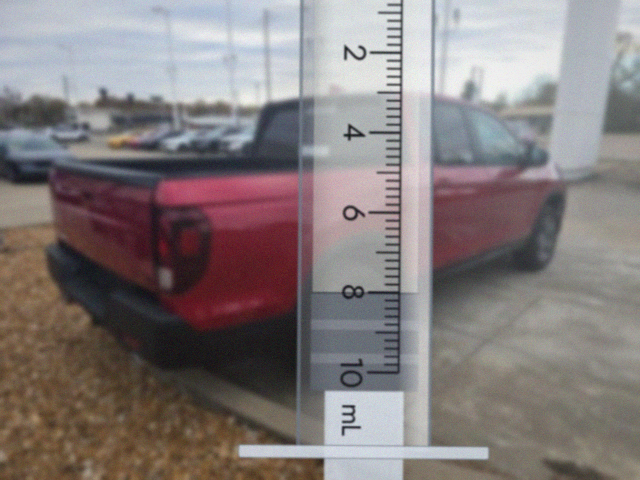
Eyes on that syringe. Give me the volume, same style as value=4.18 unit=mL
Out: value=8 unit=mL
